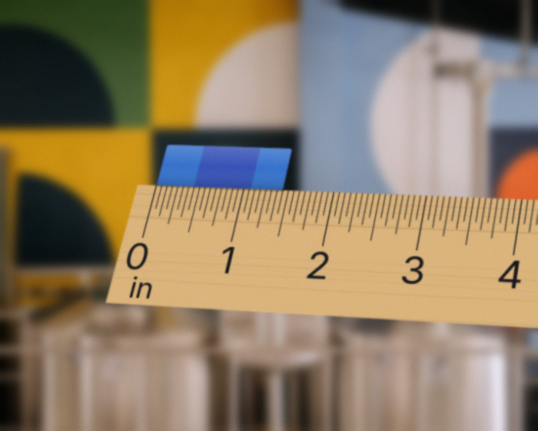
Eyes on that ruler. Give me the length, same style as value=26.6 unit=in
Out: value=1.4375 unit=in
